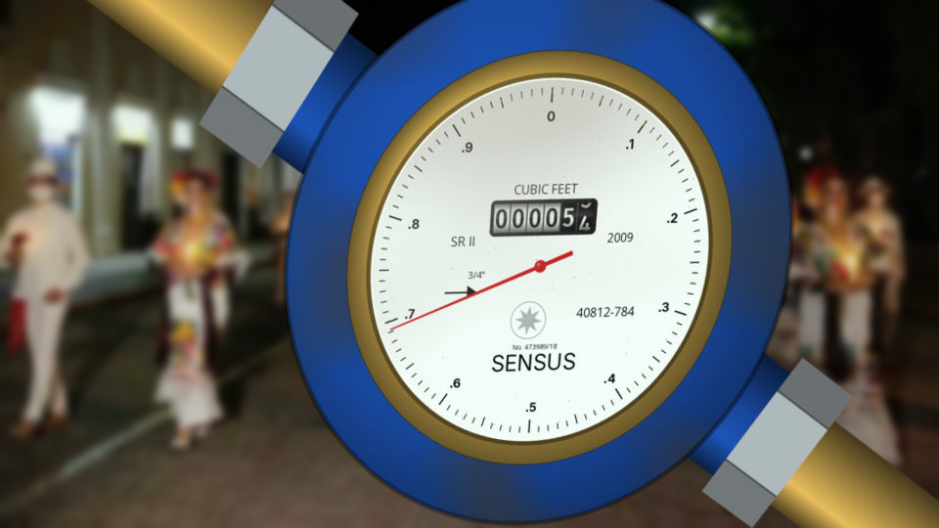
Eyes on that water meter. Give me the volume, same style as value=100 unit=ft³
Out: value=53.69 unit=ft³
